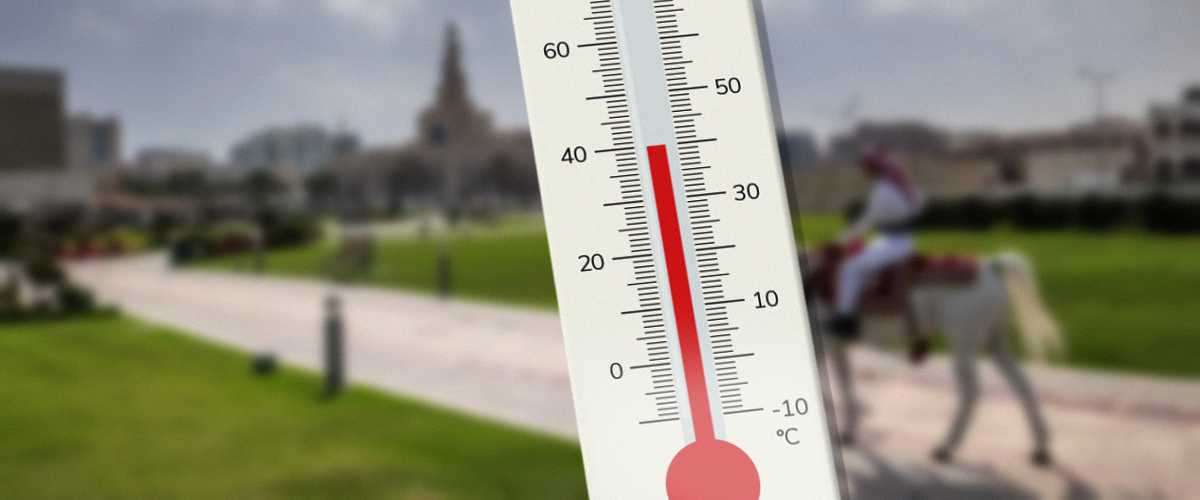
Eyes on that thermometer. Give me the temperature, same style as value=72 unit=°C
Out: value=40 unit=°C
